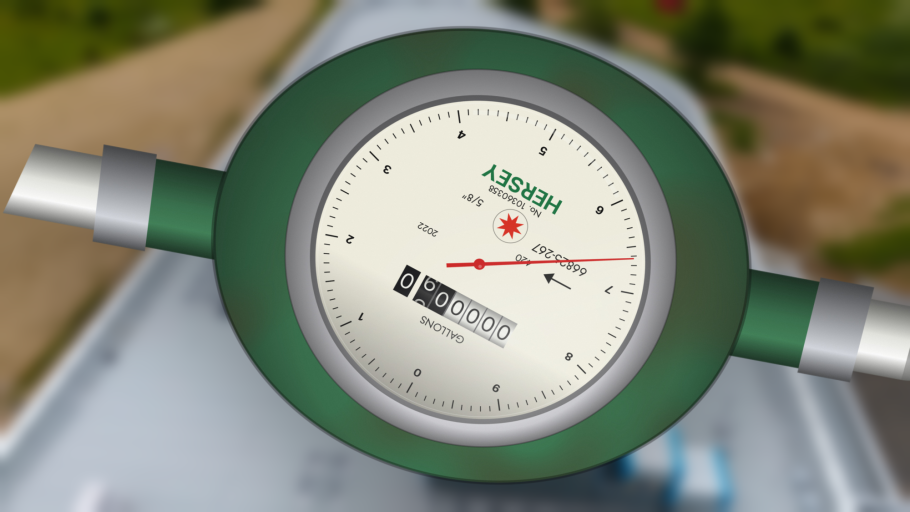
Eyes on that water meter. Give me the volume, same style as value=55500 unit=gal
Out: value=86.6 unit=gal
